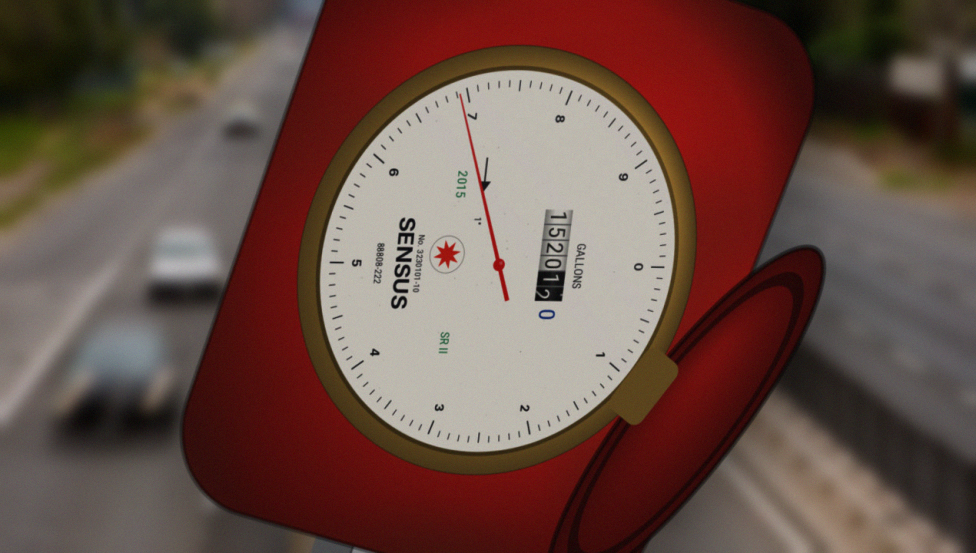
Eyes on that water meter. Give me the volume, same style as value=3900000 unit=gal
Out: value=1520116.9 unit=gal
